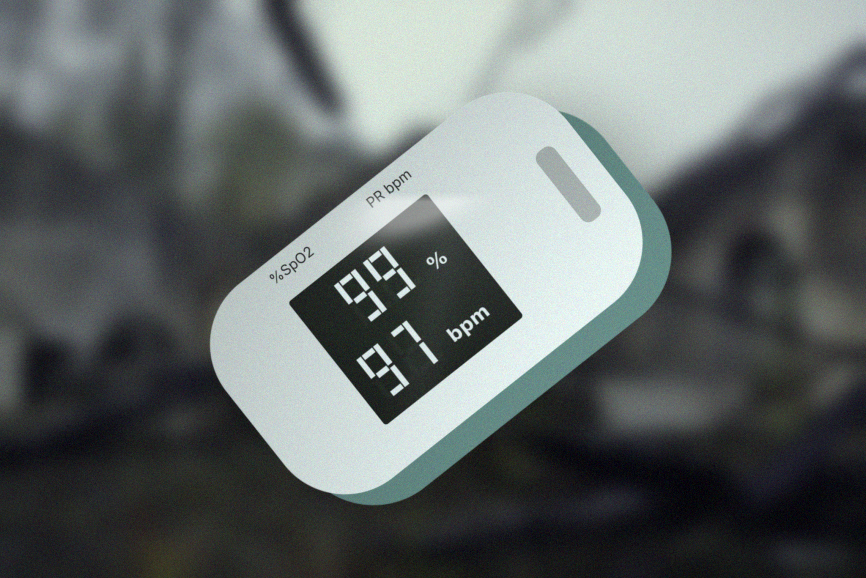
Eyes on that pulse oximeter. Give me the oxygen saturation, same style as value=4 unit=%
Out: value=99 unit=%
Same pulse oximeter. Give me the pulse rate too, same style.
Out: value=97 unit=bpm
